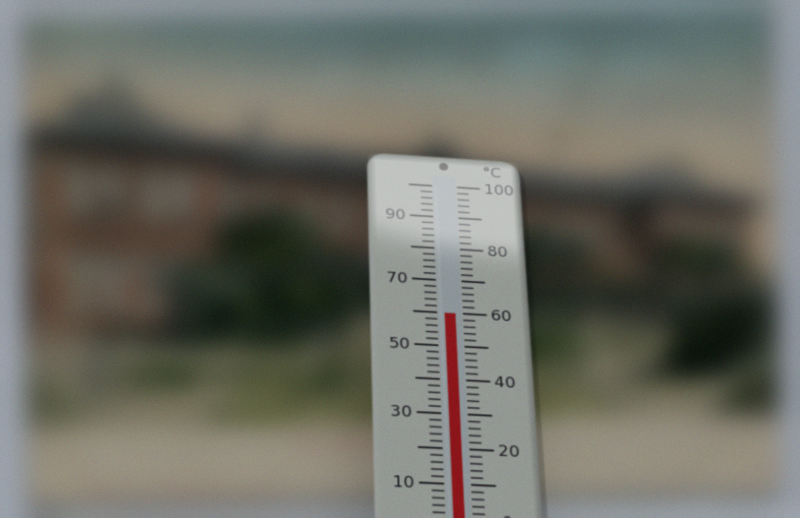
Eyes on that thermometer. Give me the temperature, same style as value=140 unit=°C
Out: value=60 unit=°C
